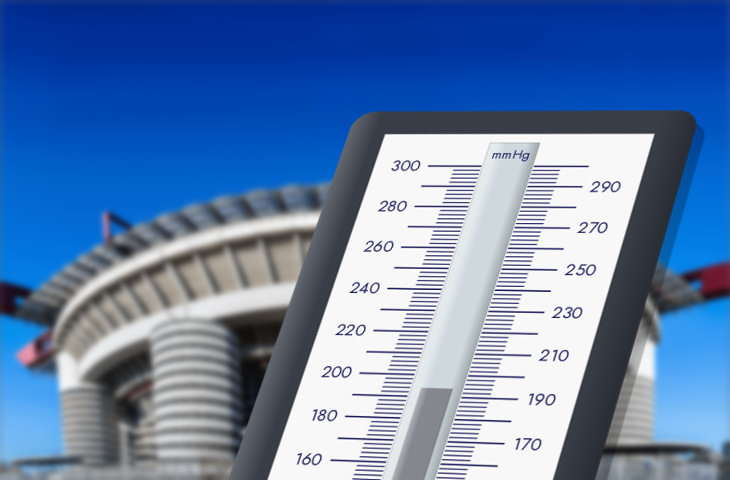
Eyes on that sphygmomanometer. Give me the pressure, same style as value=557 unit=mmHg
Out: value=194 unit=mmHg
